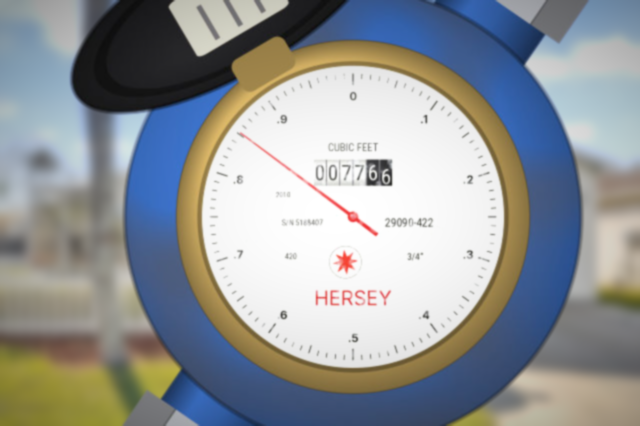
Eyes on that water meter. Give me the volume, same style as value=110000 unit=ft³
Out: value=7765.85 unit=ft³
